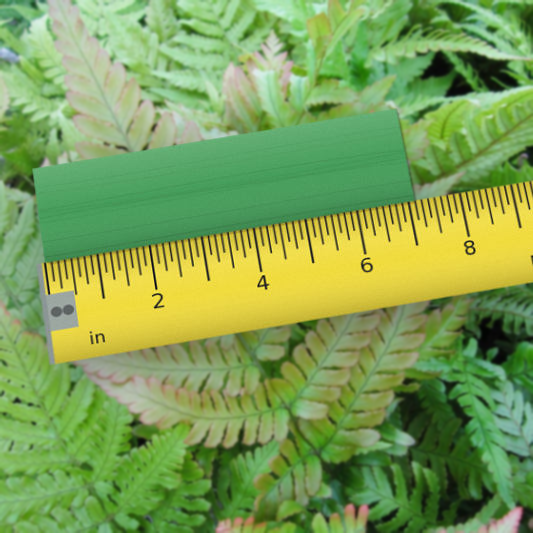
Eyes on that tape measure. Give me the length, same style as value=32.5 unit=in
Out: value=7.125 unit=in
